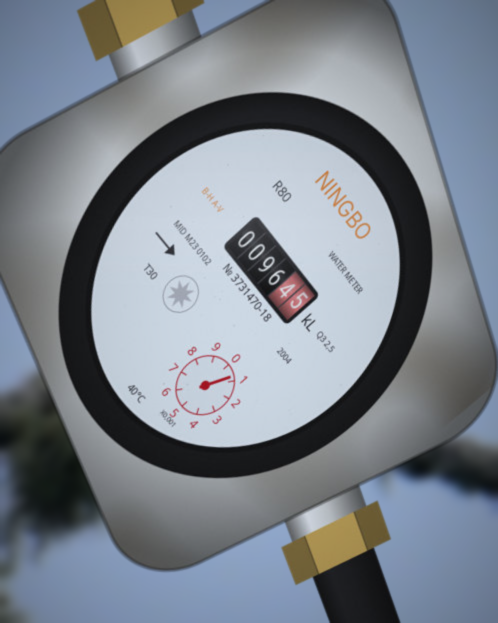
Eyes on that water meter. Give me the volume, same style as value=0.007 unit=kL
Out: value=96.450 unit=kL
